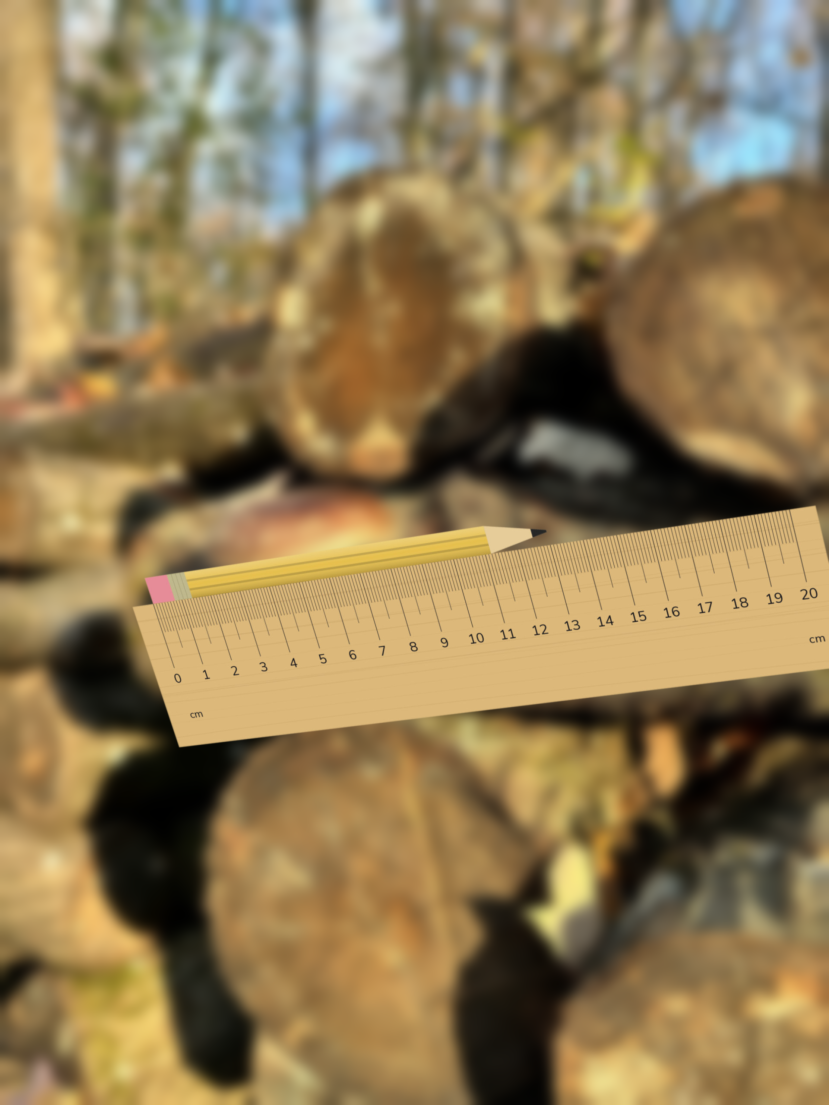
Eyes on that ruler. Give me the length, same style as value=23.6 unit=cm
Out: value=13 unit=cm
